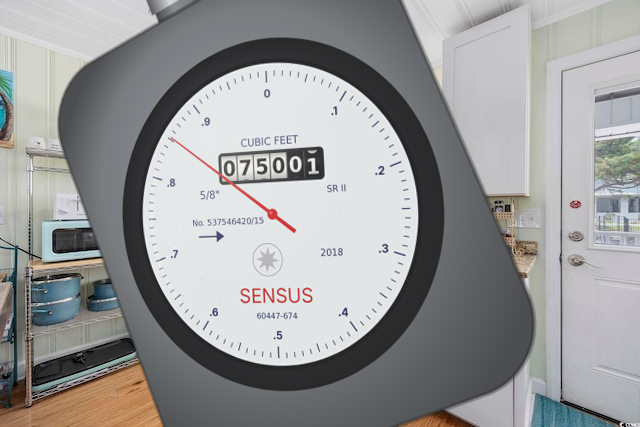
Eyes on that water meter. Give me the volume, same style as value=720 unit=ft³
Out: value=75000.85 unit=ft³
